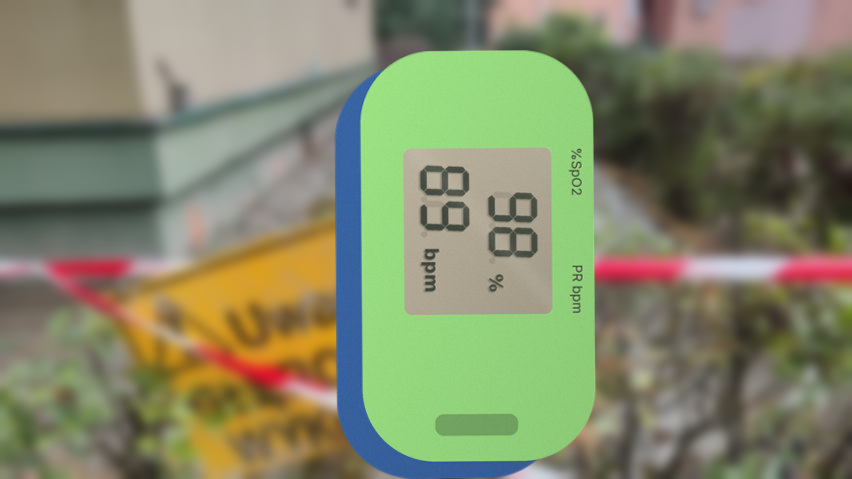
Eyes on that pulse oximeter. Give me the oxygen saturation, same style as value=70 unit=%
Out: value=98 unit=%
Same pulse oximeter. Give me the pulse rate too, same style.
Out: value=89 unit=bpm
